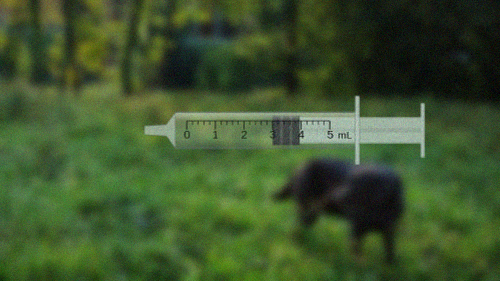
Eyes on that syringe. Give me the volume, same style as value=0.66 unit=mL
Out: value=3 unit=mL
